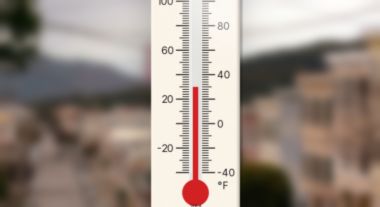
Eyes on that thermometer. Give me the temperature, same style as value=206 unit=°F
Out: value=30 unit=°F
